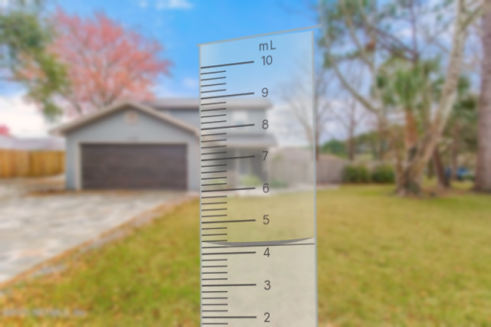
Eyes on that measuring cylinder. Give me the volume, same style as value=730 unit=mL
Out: value=4.2 unit=mL
